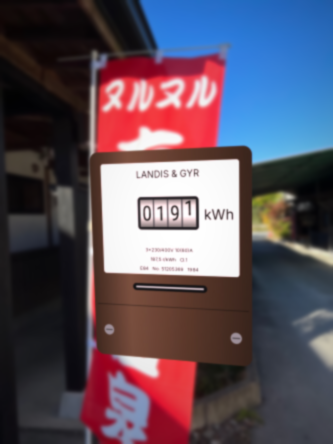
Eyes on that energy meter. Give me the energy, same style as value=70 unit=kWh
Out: value=191 unit=kWh
